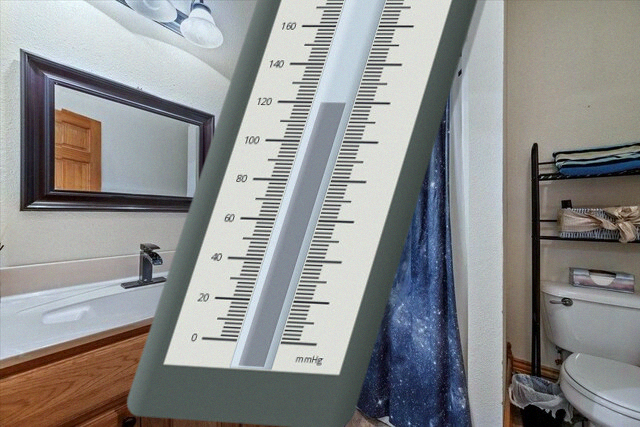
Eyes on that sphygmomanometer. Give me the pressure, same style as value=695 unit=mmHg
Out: value=120 unit=mmHg
